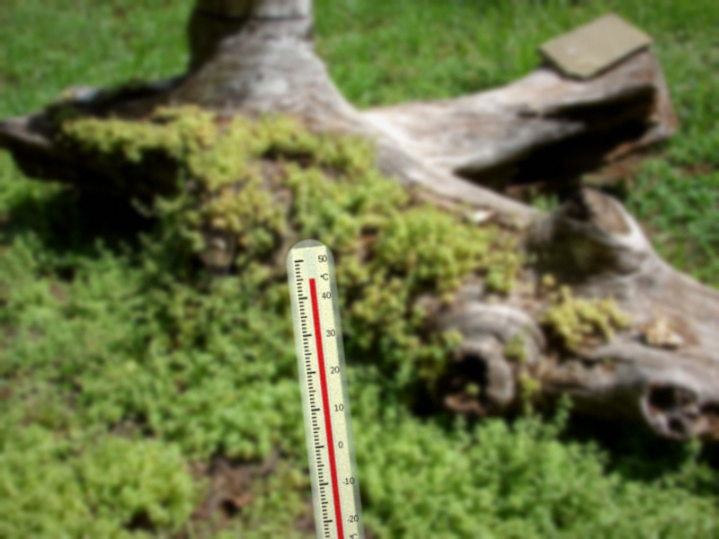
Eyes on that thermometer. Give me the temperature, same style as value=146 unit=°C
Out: value=45 unit=°C
